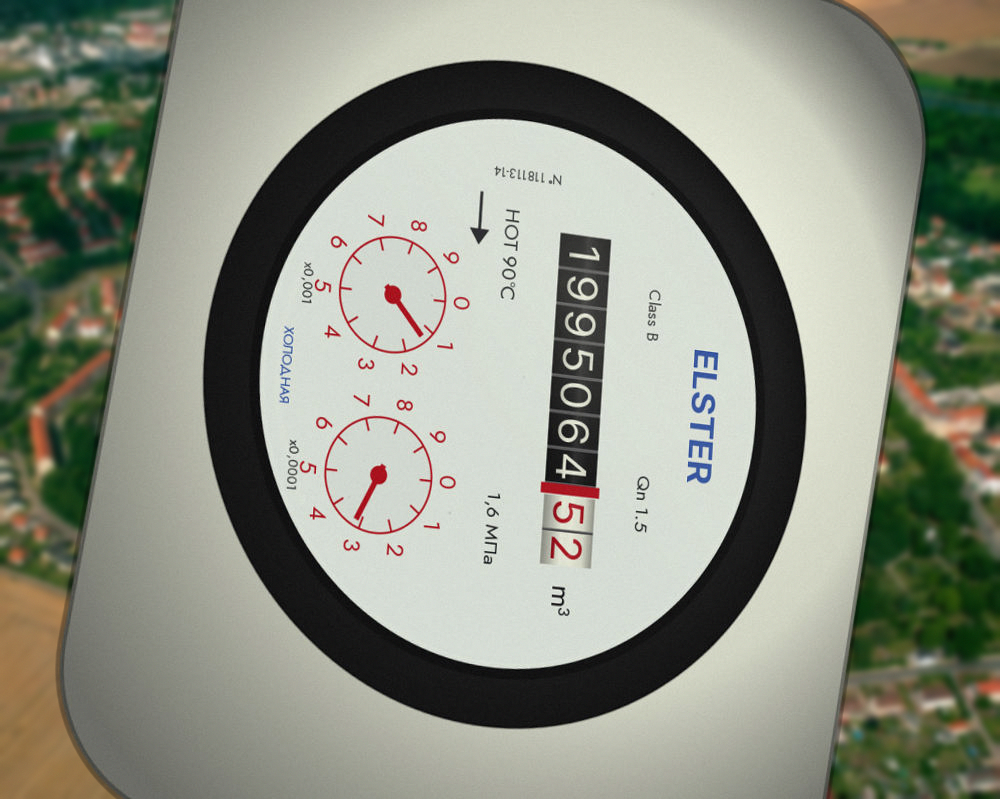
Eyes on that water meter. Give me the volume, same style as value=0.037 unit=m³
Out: value=1995064.5213 unit=m³
